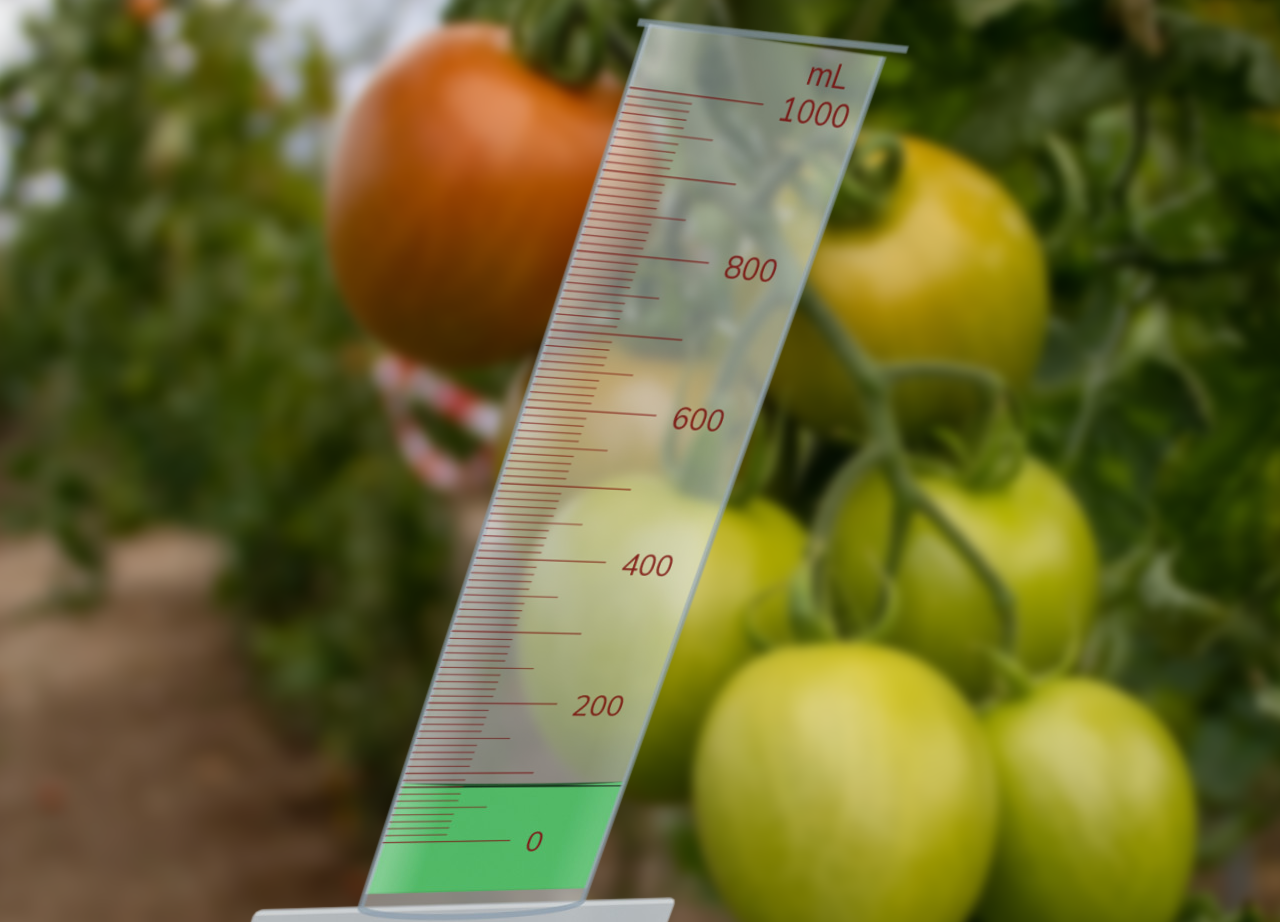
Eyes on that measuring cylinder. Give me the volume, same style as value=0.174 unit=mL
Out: value=80 unit=mL
